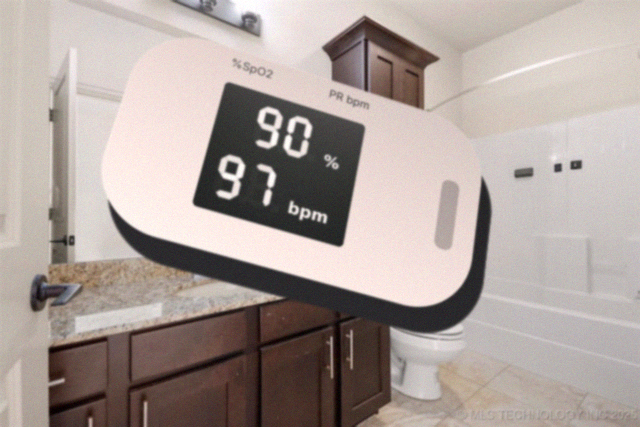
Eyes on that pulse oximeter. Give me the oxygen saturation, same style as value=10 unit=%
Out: value=90 unit=%
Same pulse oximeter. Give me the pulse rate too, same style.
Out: value=97 unit=bpm
